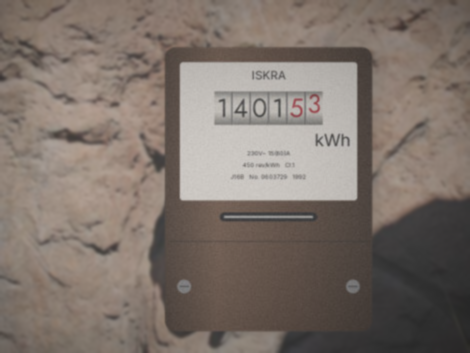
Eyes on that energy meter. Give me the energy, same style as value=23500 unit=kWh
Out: value=1401.53 unit=kWh
